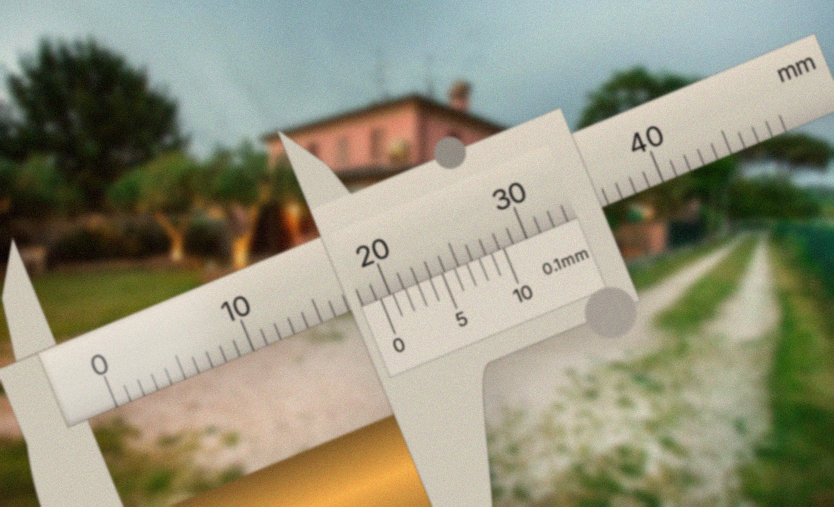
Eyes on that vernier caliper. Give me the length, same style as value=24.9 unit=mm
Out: value=19.3 unit=mm
